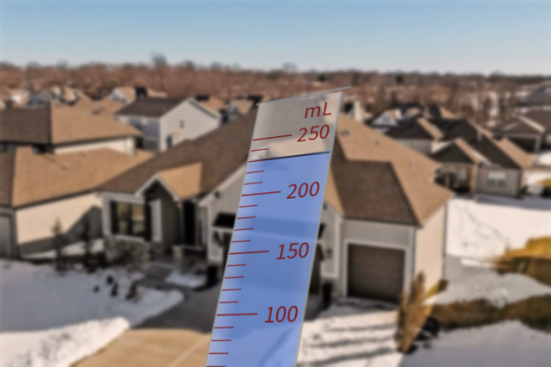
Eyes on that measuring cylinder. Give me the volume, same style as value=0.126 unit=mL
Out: value=230 unit=mL
